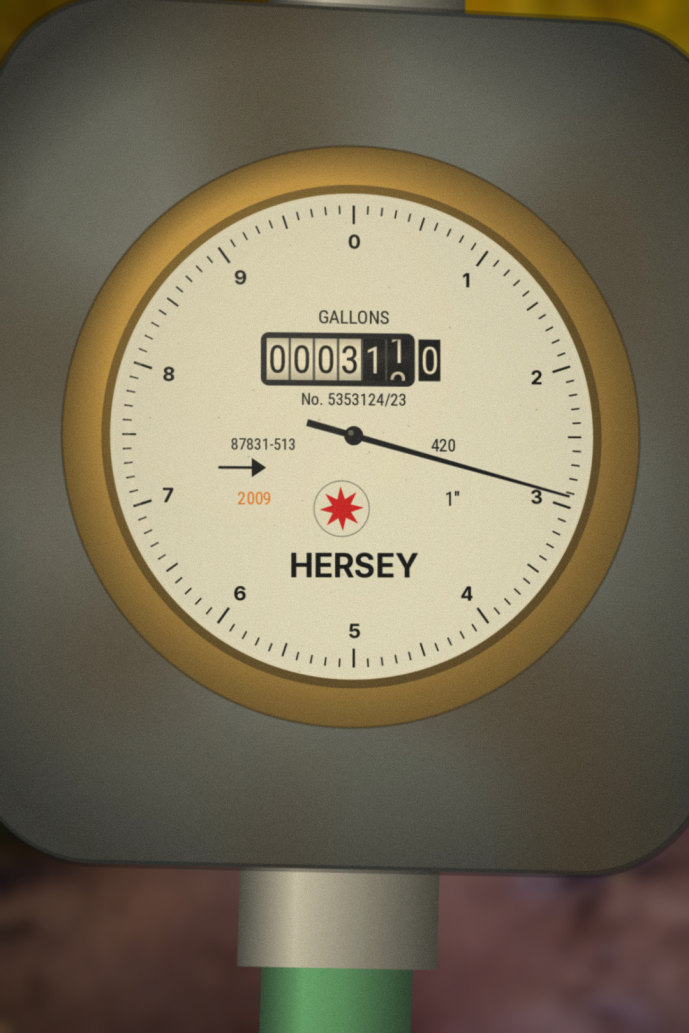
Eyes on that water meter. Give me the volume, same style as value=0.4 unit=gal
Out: value=3112.9 unit=gal
